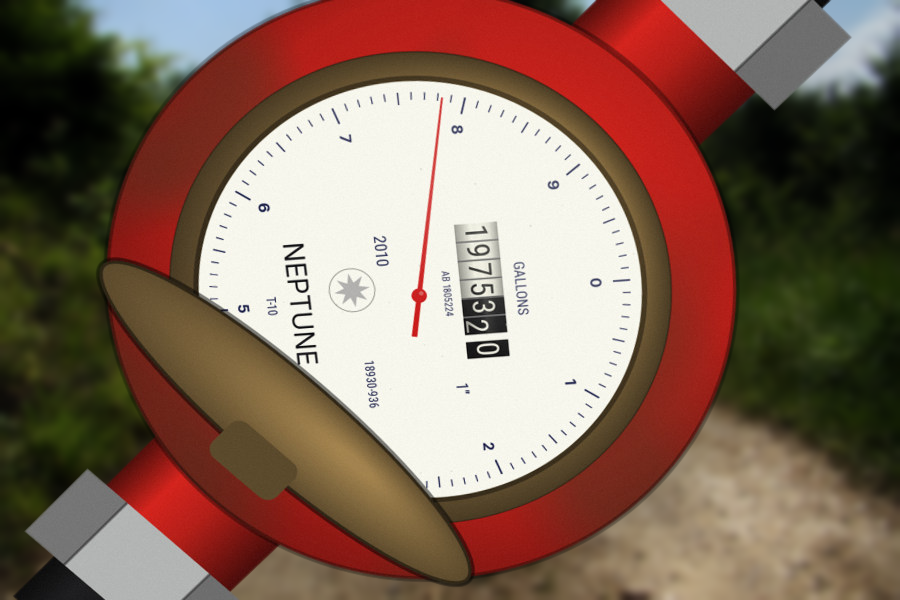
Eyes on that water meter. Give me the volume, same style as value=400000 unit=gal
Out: value=1975317.8 unit=gal
